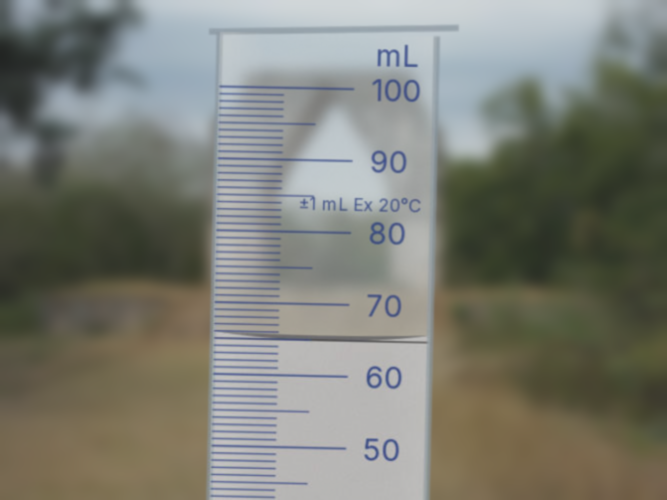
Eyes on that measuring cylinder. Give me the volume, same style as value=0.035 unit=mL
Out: value=65 unit=mL
